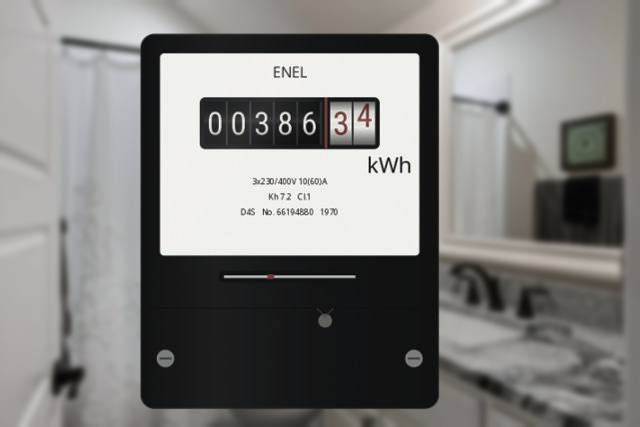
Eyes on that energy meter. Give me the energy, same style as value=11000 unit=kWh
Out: value=386.34 unit=kWh
